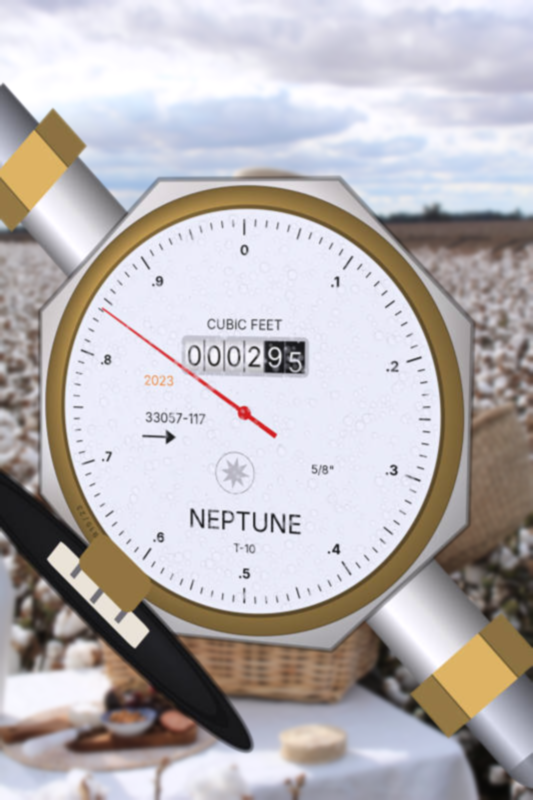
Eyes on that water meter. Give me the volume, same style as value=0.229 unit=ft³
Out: value=294.84 unit=ft³
